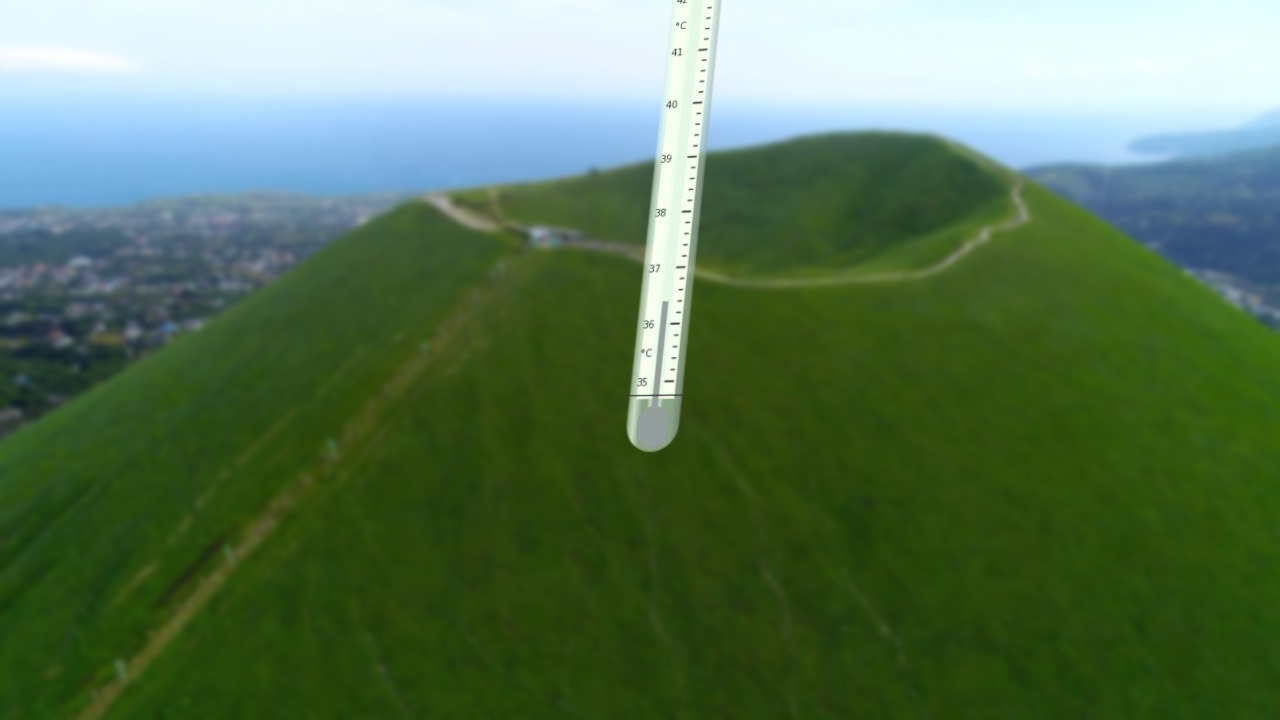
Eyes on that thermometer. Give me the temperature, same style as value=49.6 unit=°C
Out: value=36.4 unit=°C
